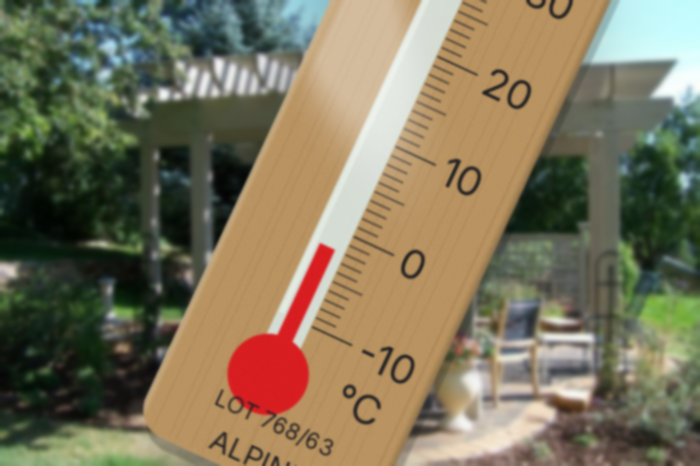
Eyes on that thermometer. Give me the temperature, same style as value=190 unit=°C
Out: value=-2 unit=°C
